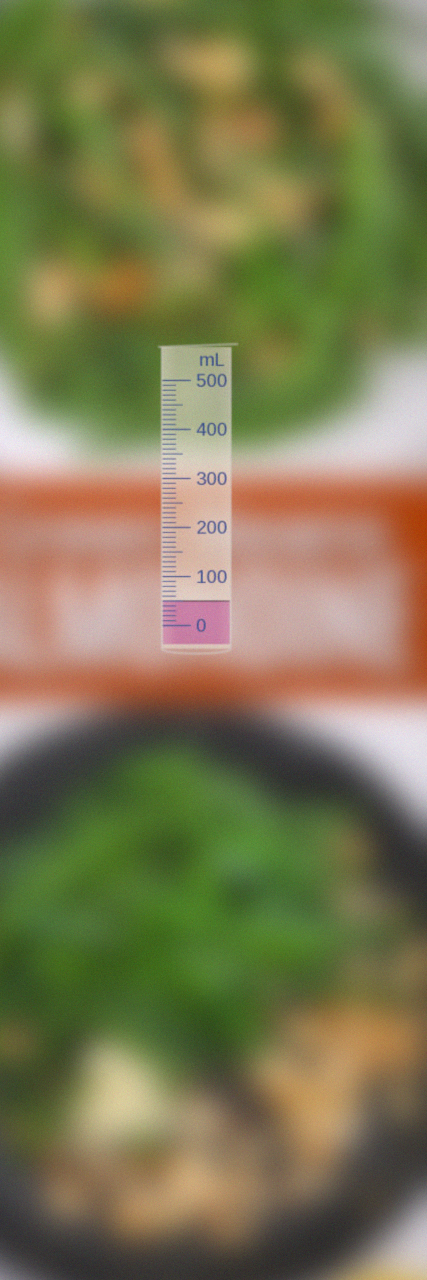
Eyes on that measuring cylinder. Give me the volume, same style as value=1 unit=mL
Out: value=50 unit=mL
